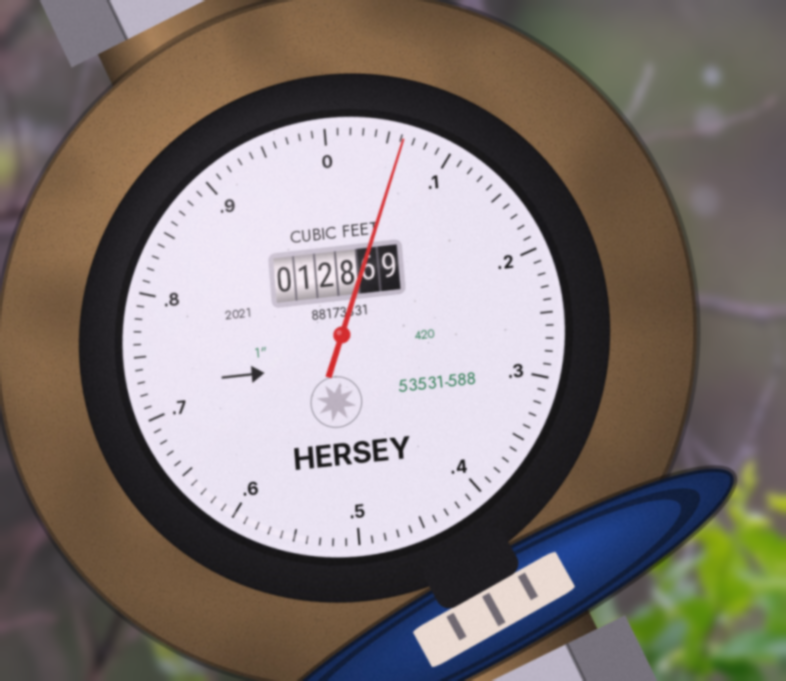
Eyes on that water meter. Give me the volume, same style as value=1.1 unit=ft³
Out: value=12869.06 unit=ft³
